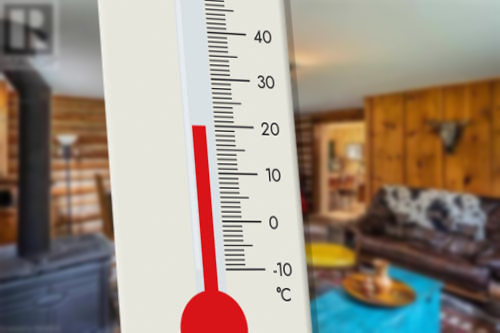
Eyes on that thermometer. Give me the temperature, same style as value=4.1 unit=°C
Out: value=20 unit=°C
